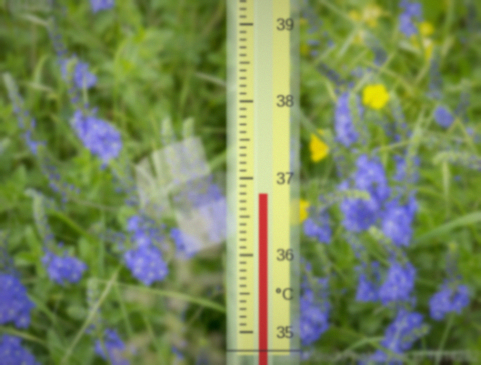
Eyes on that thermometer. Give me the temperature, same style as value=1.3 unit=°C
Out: value=36.8 unit=°C
